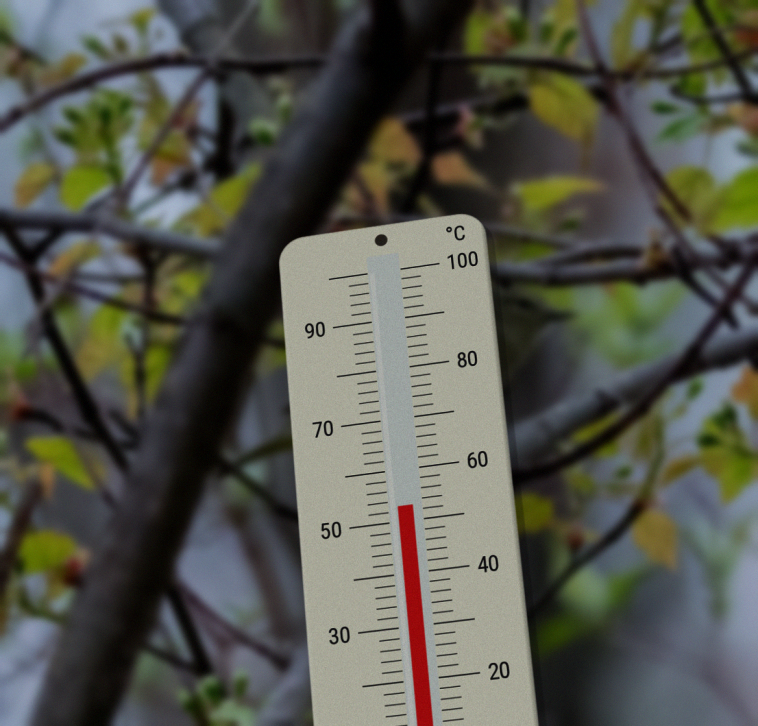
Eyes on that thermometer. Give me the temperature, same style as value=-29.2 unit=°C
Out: value=53 unit=°C
